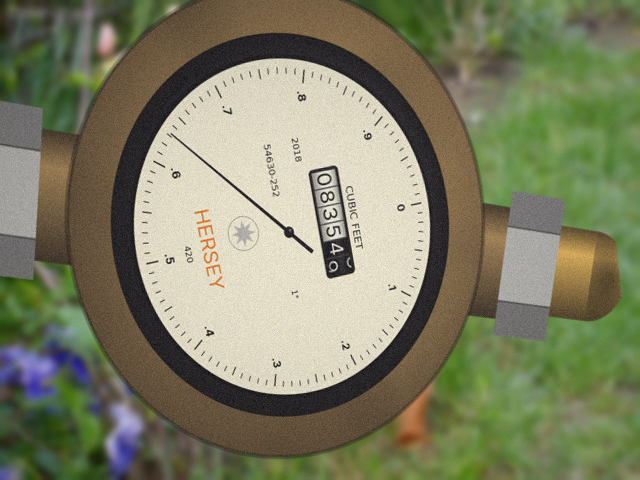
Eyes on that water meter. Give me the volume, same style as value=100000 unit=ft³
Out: value=83548.63 unit=ft³
